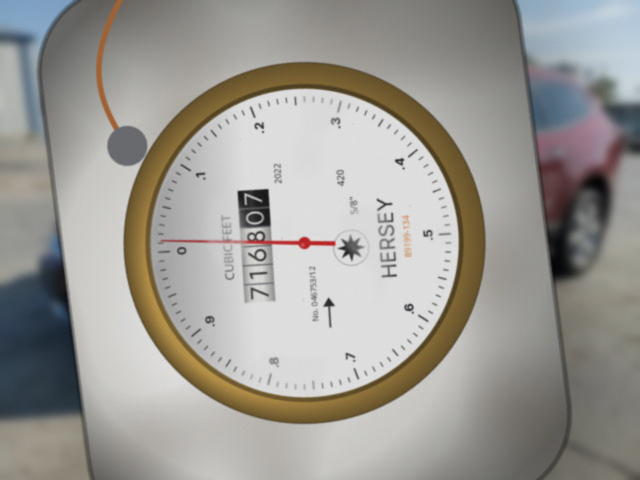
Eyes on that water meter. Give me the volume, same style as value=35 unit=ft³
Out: value=716807.01 unit=ft³
